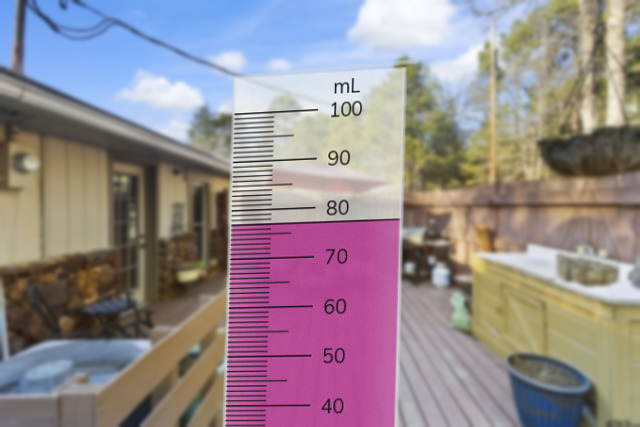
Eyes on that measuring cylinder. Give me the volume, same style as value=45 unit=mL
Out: value=77 unit=mL
